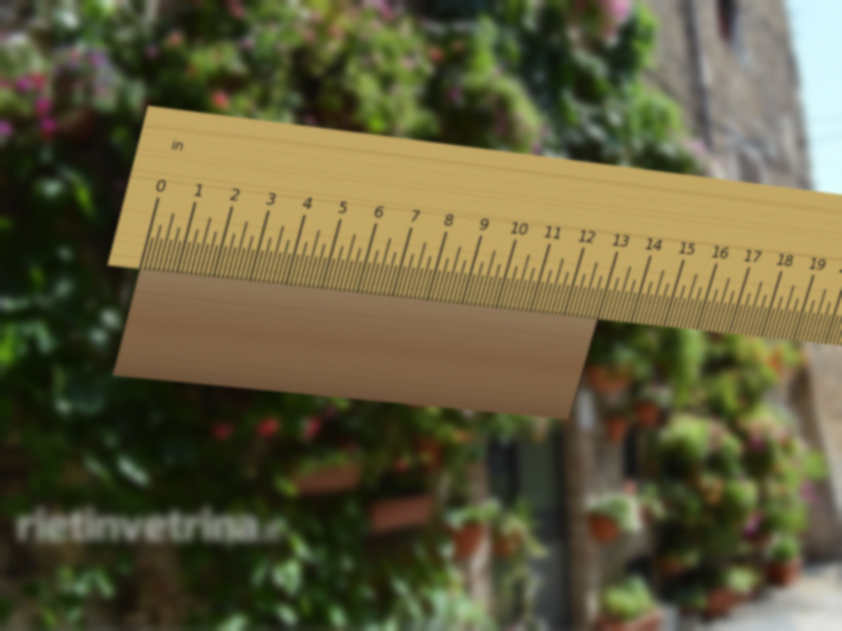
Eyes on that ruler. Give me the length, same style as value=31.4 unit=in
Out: value=13 unit=in
